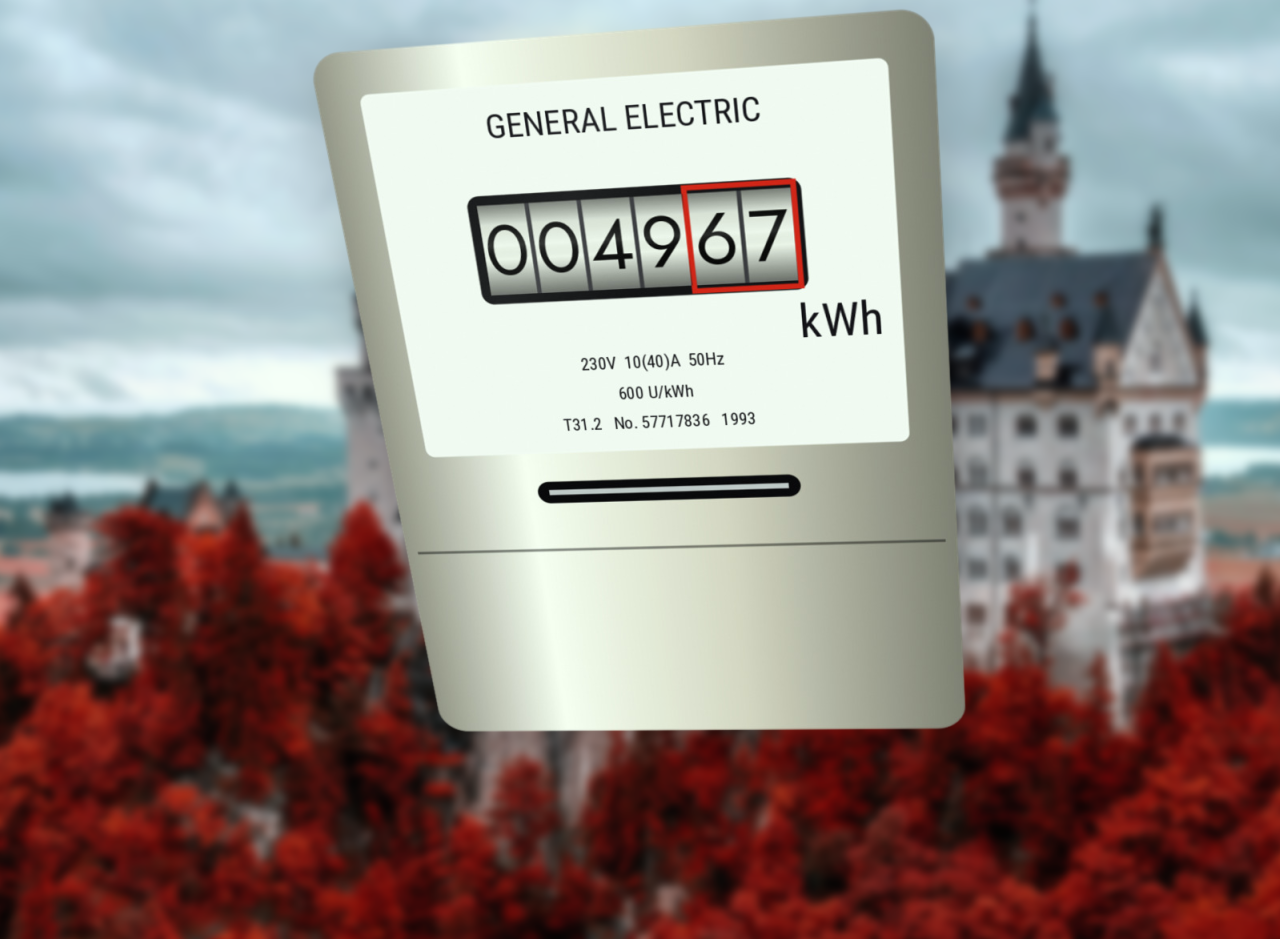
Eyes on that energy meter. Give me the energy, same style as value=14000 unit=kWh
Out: value=49.67 unit=kWh
